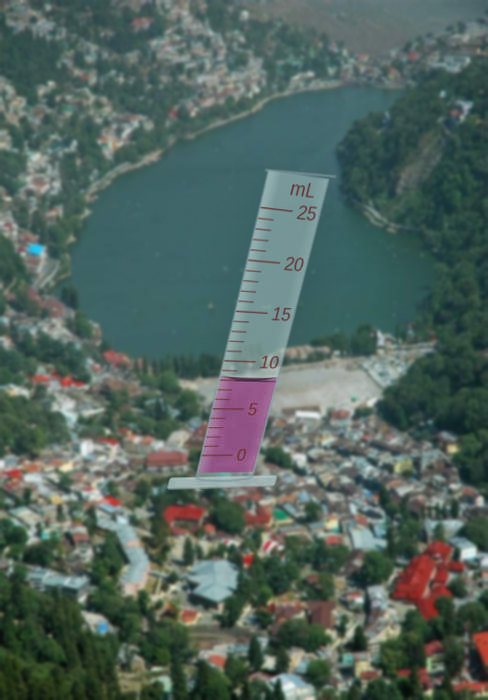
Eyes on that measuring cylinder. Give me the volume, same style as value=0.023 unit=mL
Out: value=8 unit=mL
